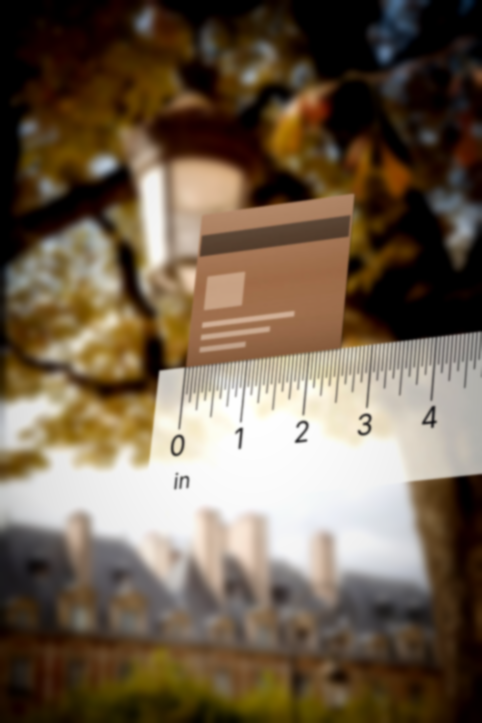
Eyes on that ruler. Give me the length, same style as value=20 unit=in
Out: value=2.5 unit=in
